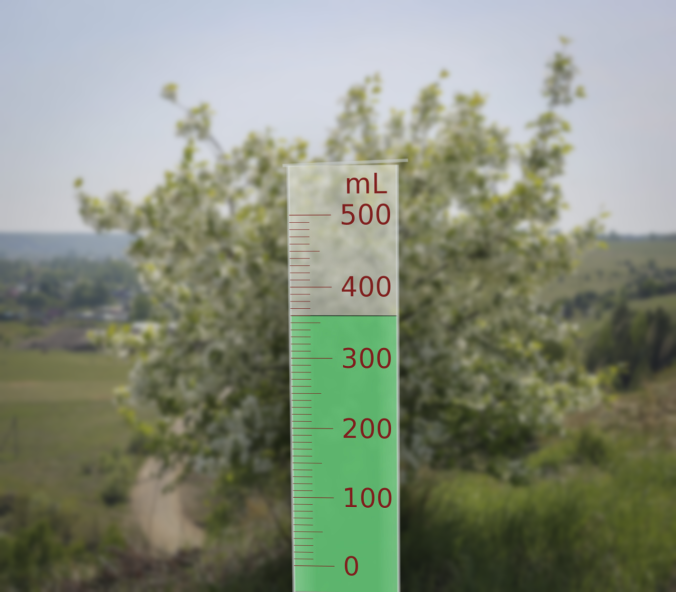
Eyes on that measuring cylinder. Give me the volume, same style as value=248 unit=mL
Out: value=360 unit=mL
